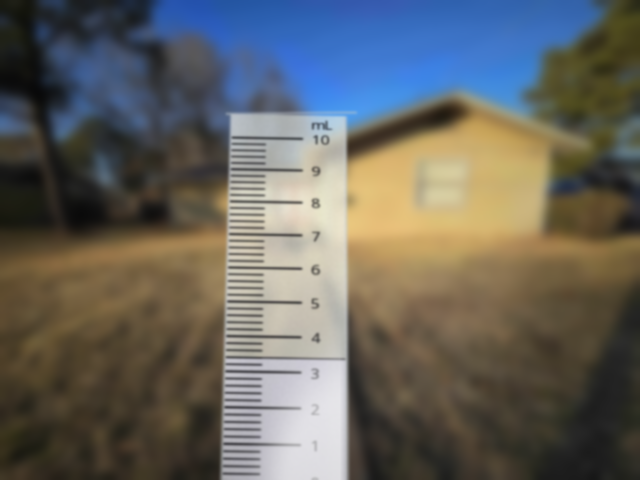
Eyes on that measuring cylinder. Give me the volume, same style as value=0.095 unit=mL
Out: value=3.4 unit=mL
